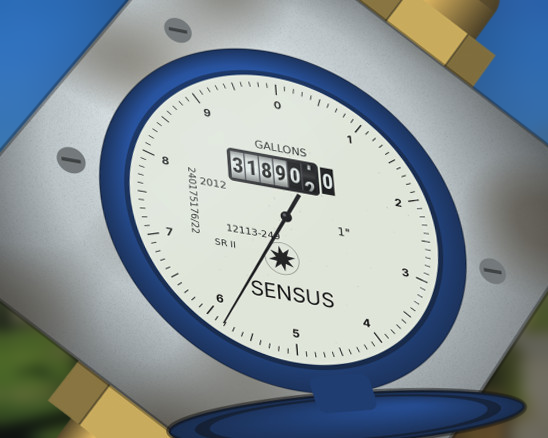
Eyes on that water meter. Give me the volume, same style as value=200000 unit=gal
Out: value=3189015.8 unit=gal
